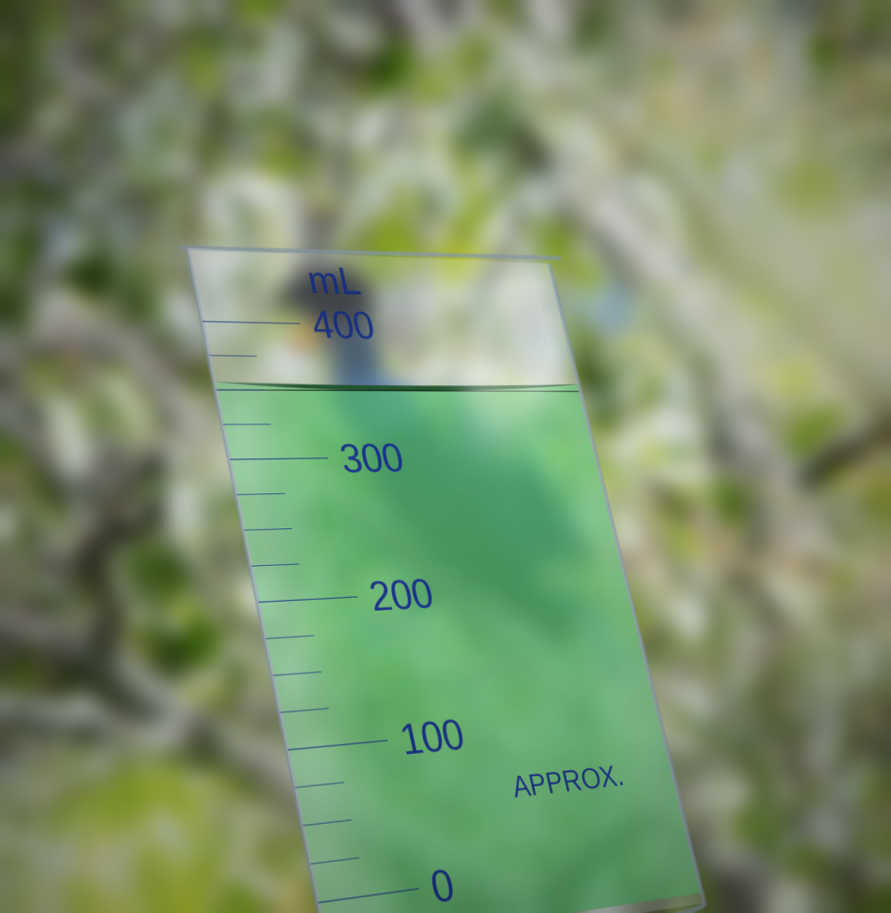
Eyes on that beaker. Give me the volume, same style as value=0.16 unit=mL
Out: value=350 unit=mL
